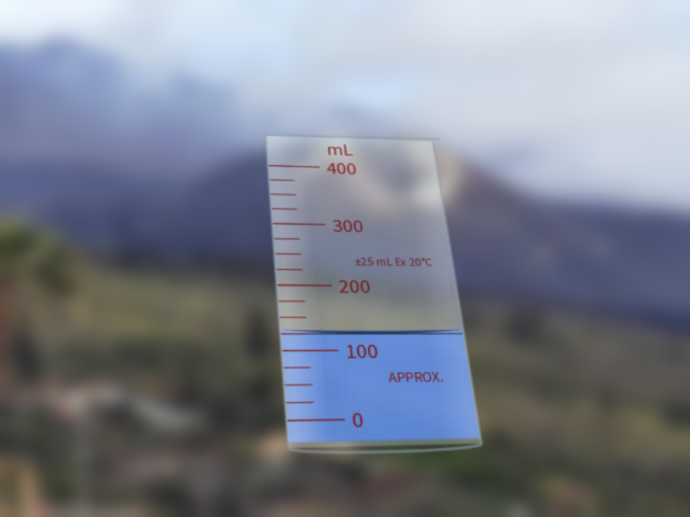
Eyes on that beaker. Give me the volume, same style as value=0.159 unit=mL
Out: value=125 unit=mL
